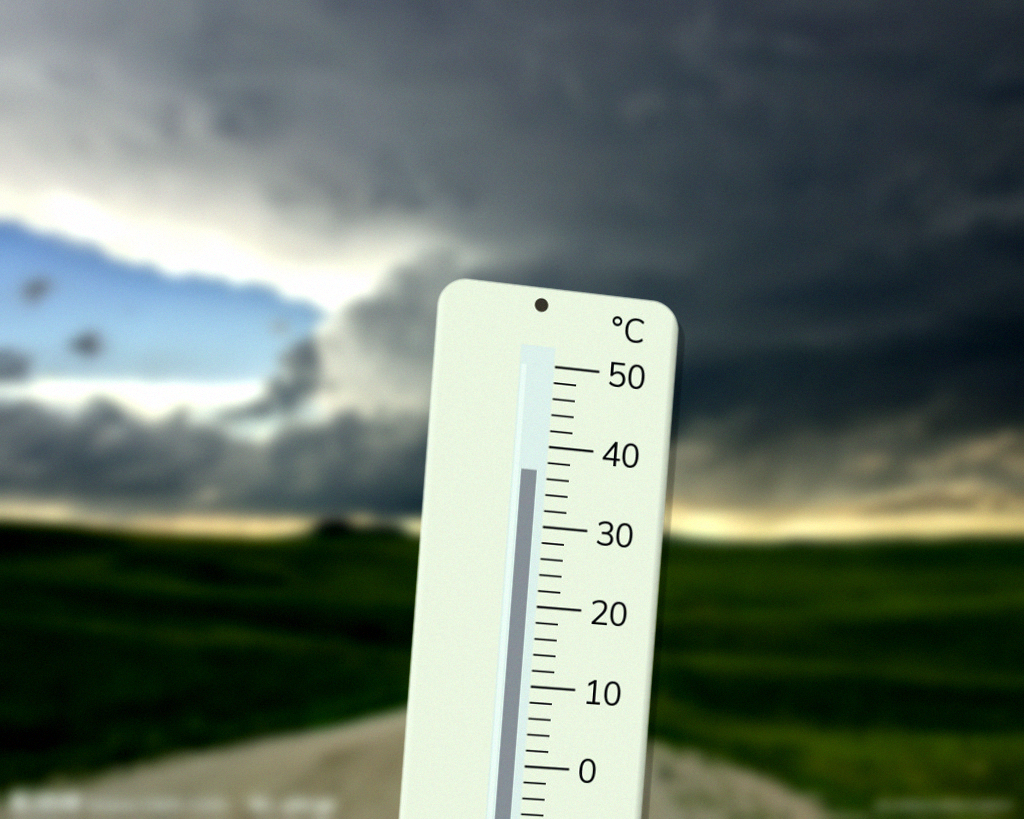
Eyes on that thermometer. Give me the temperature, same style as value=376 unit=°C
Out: value=37 unit=°C
